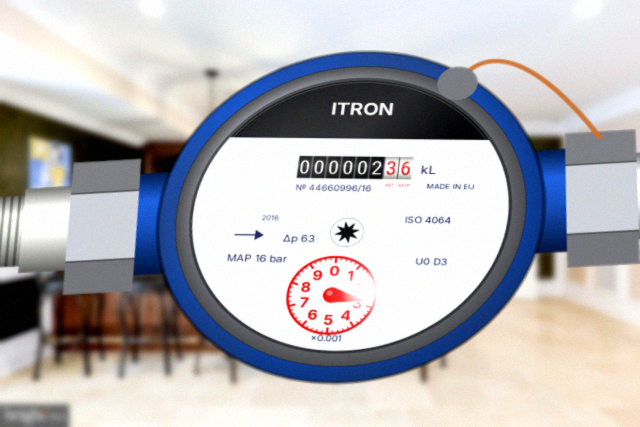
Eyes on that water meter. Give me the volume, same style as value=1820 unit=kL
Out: value=2.362 unit=kL
